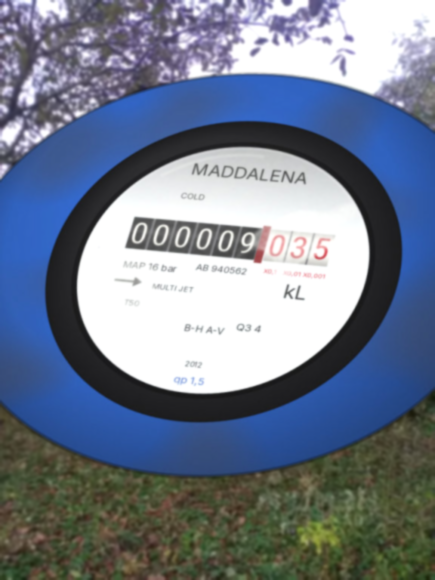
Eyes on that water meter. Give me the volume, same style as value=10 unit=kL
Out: value=9.035 unit=kL
